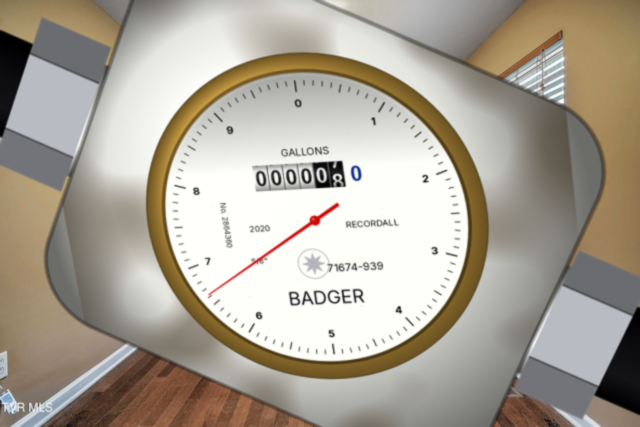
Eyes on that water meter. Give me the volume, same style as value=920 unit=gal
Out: value=76.6 unit=gal
